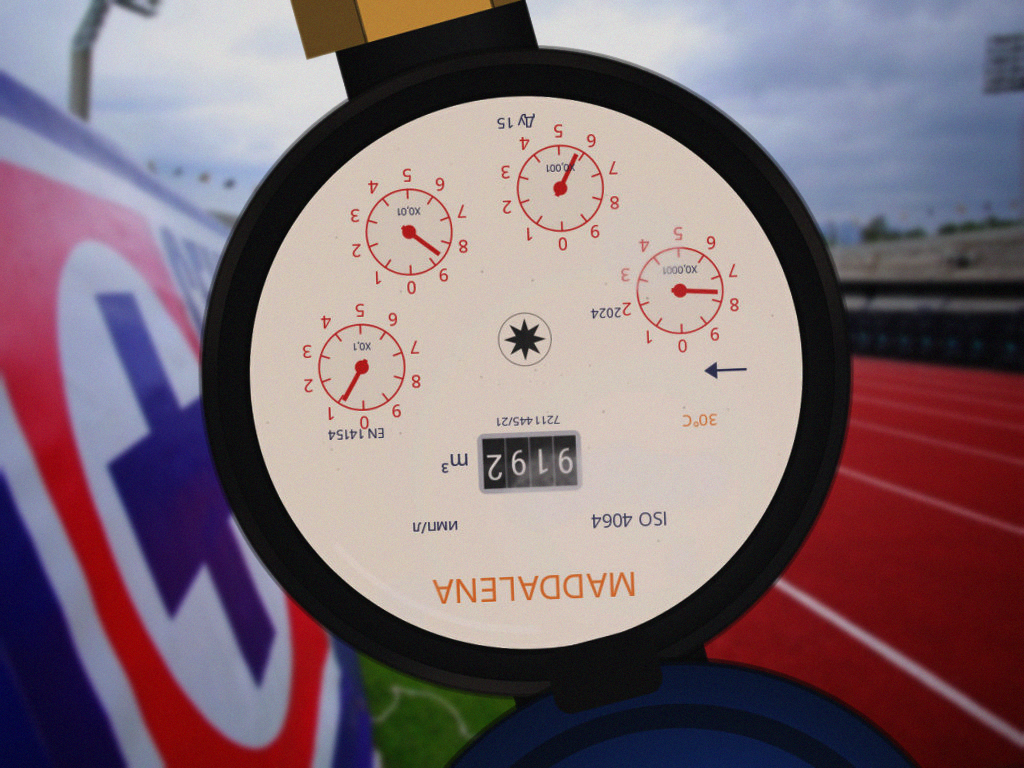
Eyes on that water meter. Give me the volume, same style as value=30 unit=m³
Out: value=9192.0857 unit=m³
